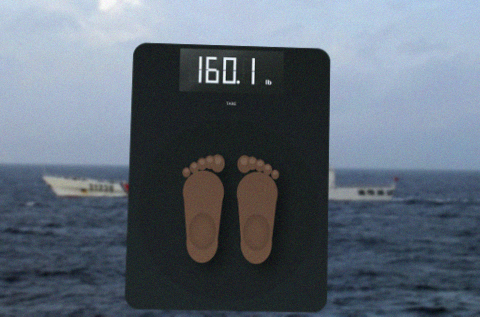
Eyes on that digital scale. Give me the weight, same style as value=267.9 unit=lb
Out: value=160.1 unit=lb
